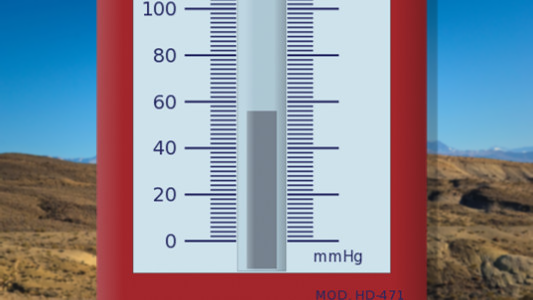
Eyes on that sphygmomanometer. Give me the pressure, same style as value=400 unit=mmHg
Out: value=56 unit=mmHg
